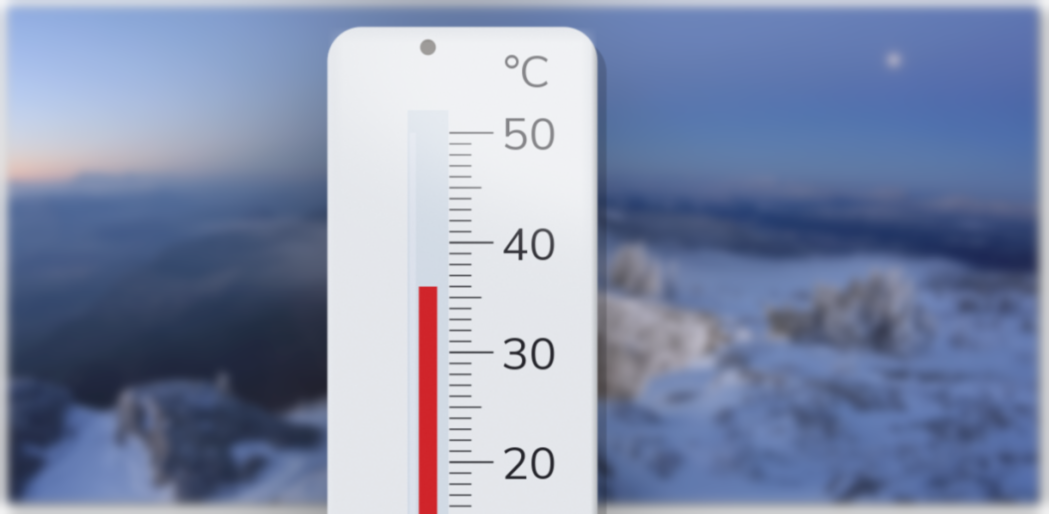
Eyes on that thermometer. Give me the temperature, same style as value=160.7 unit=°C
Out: value=36 unit=°C
